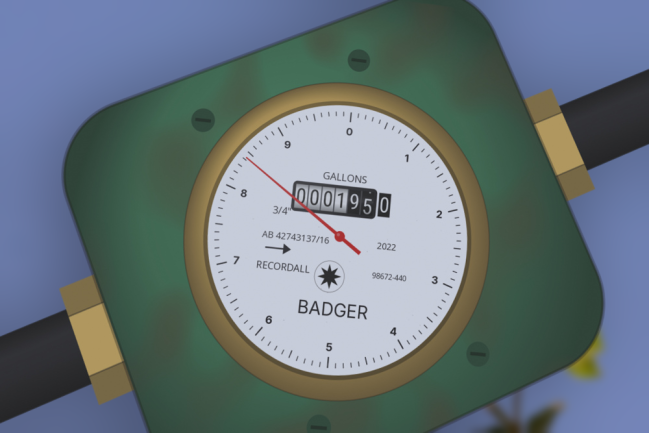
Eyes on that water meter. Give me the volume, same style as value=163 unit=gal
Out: value=1948.4 unit=gal
